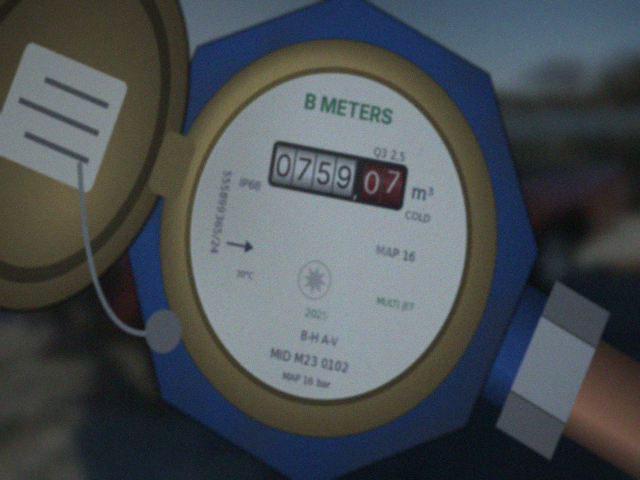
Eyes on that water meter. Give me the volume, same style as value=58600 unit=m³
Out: value=759.07 unit=m³
